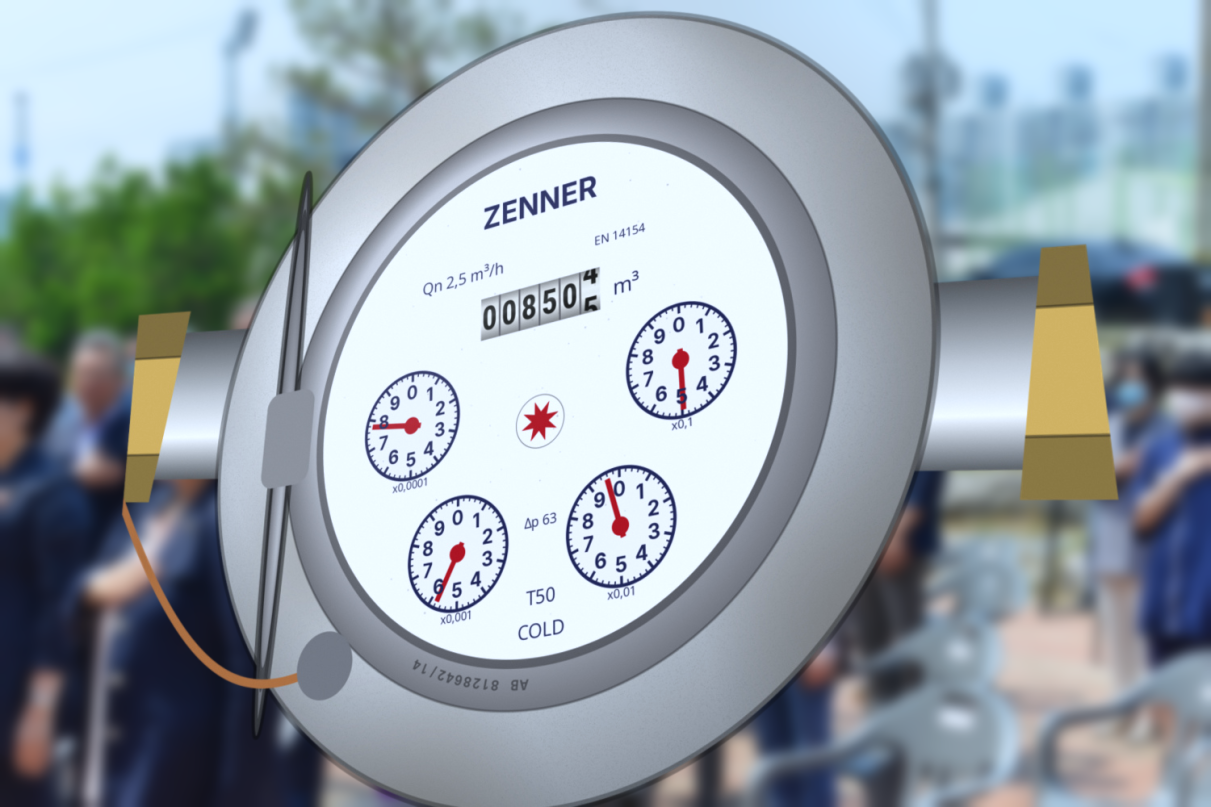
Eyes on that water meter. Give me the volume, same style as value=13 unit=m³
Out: value=8504.4957 unit=m³
